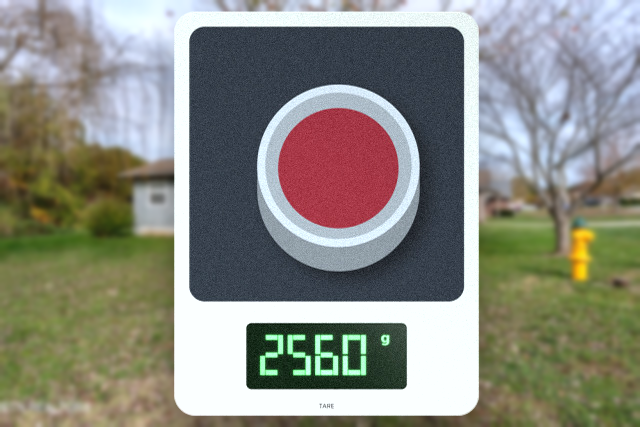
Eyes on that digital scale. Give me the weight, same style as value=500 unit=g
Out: value=2560 unit=g
